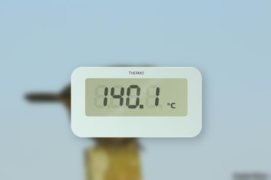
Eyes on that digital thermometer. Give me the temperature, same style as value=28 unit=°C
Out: value=140.1 unit=°C
